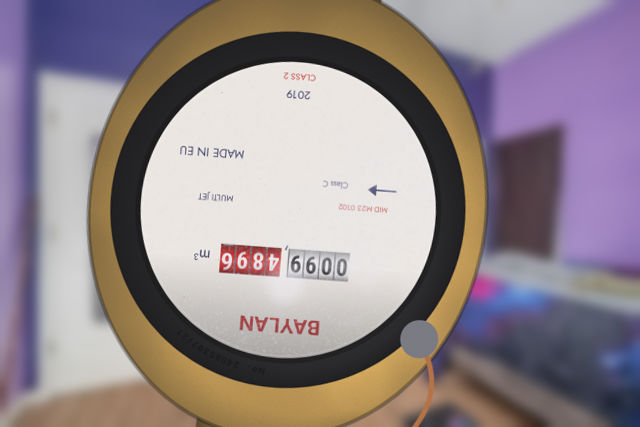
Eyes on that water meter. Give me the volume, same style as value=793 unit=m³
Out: value=99.4896 unit=m³
